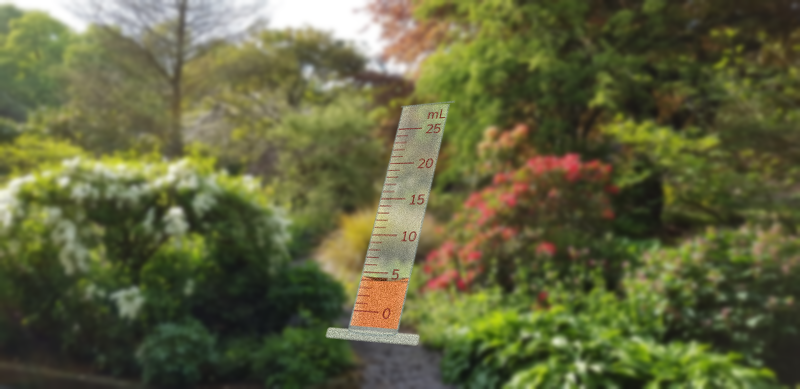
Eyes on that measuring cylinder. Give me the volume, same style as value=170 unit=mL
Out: value=4 unit=mL
